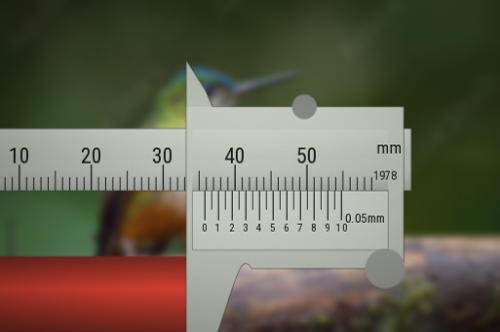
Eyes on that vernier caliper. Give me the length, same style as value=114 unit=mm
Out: value=35.8 unit=mm
